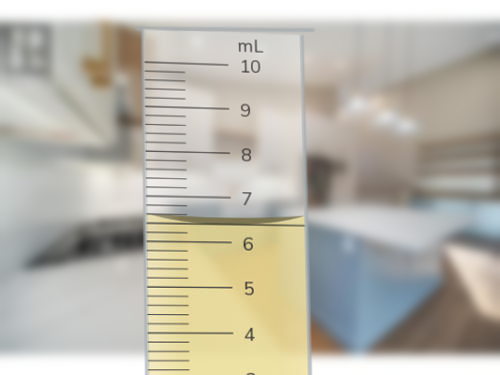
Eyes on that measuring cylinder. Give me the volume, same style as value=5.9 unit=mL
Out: value=6.4 unit=mL
